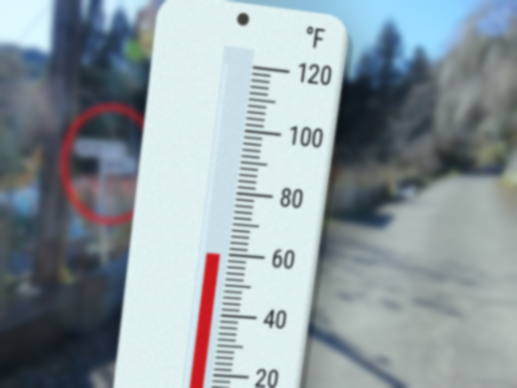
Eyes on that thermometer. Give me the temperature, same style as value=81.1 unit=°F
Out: value=60 unit=°F
